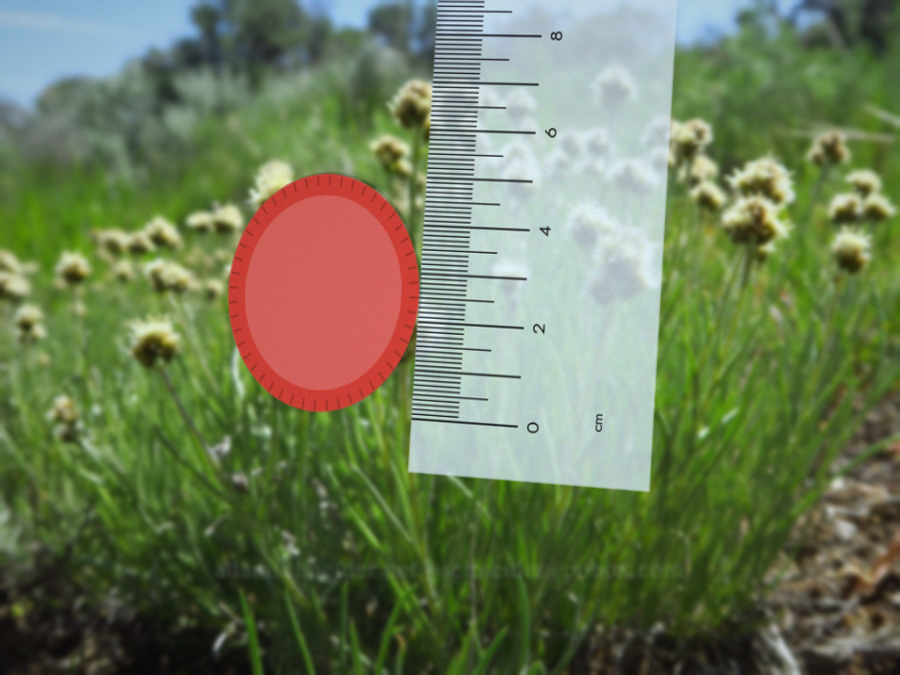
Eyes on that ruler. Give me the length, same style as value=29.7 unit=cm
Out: value=5 unit=cm
